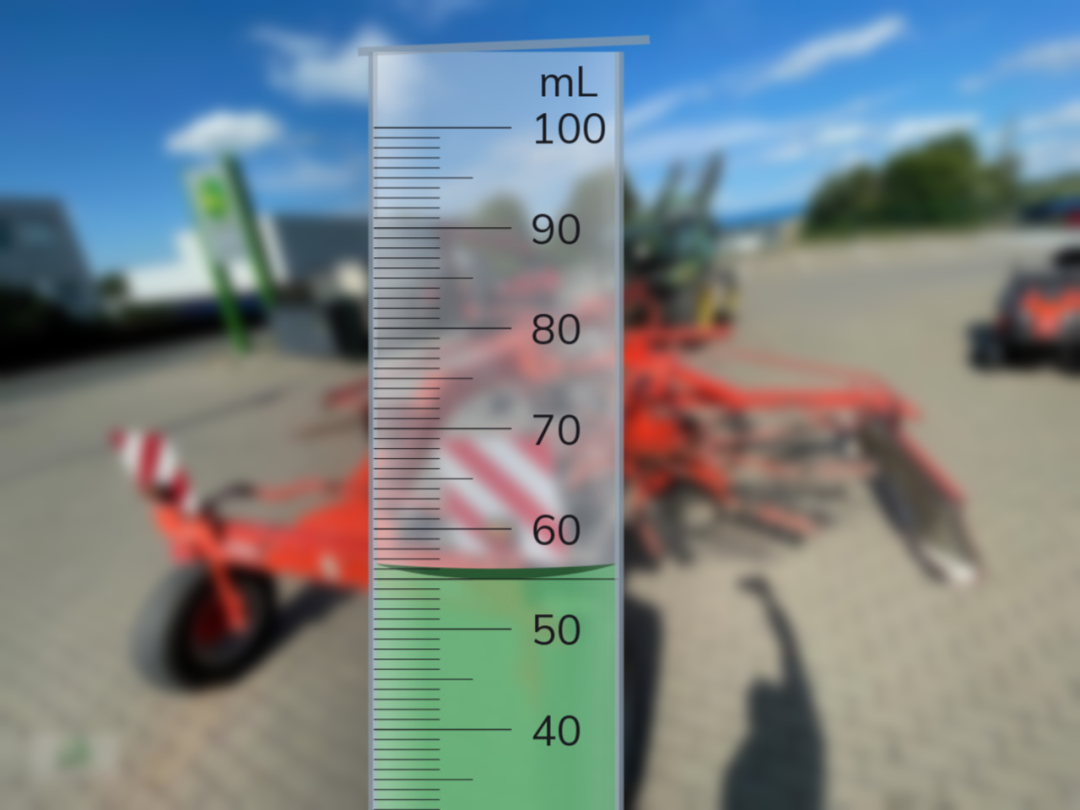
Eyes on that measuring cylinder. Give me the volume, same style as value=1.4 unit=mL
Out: value=55 unit=mL
